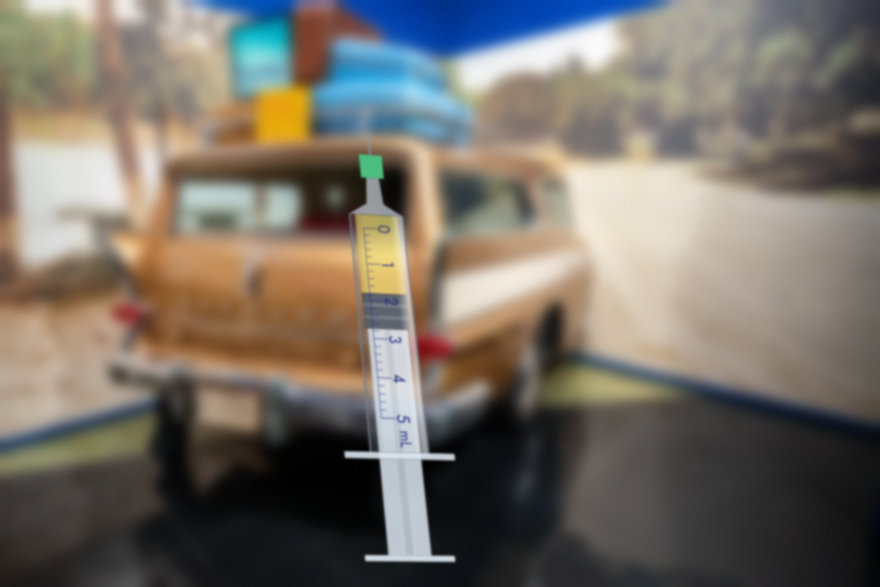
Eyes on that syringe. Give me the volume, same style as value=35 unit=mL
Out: value=1.8 unit=mL
